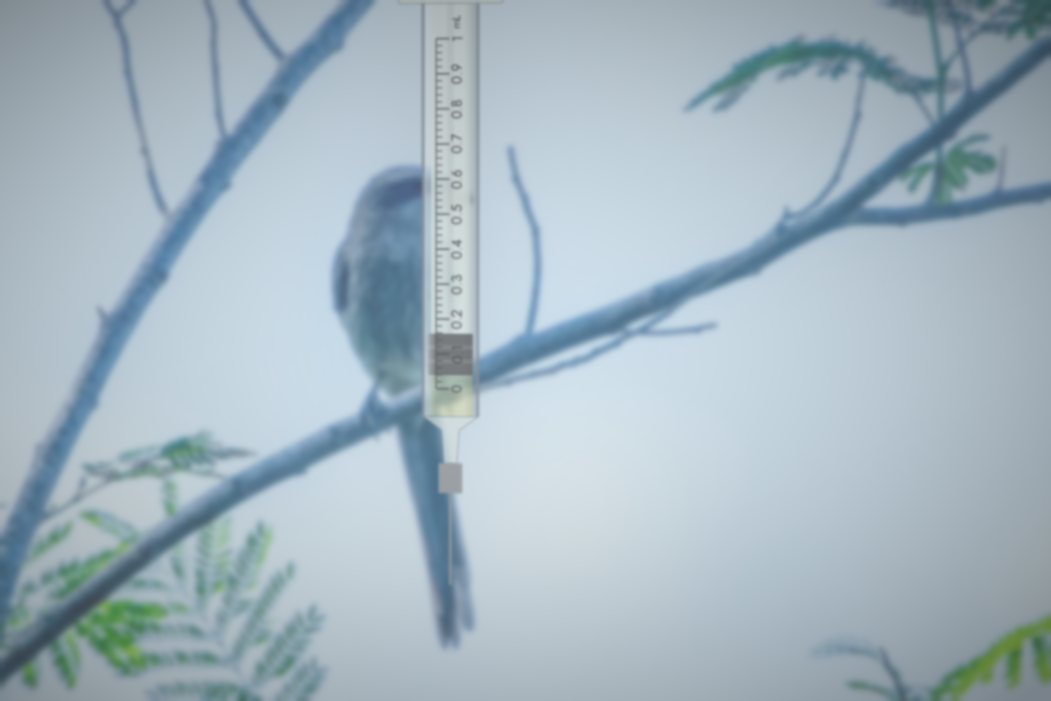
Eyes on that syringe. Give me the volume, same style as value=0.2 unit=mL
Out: value=0.04 unit=mL
